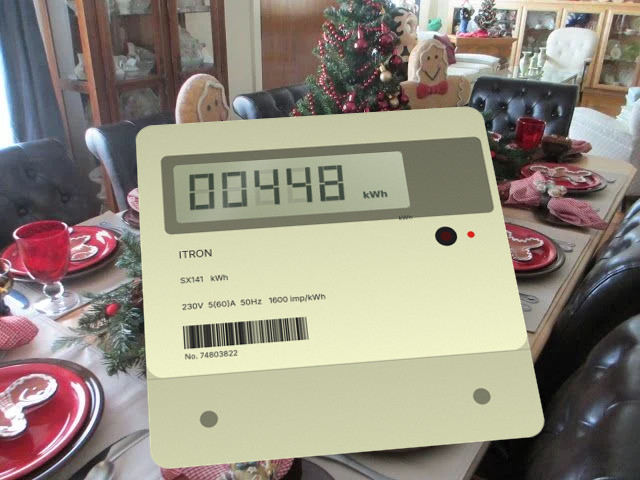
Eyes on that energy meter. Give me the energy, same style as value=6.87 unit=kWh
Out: value=448 unit=kWh
